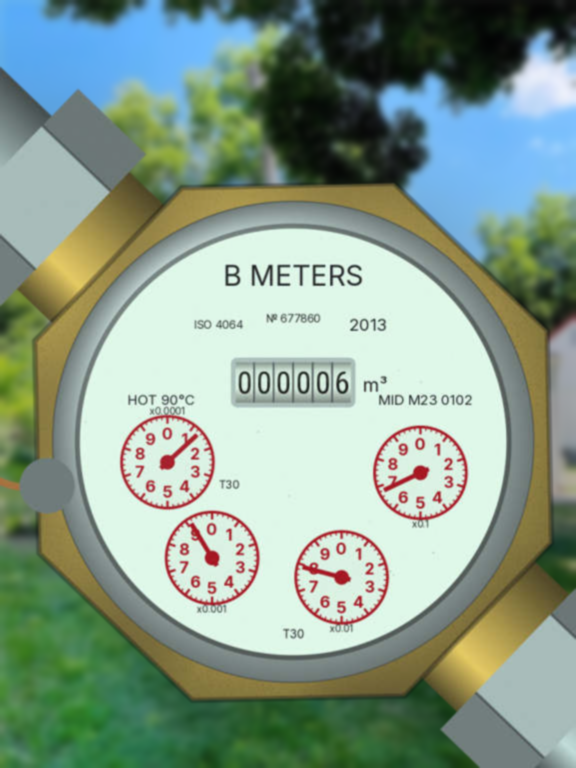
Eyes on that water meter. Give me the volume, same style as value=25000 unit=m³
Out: value=6.6791 unit=m³
